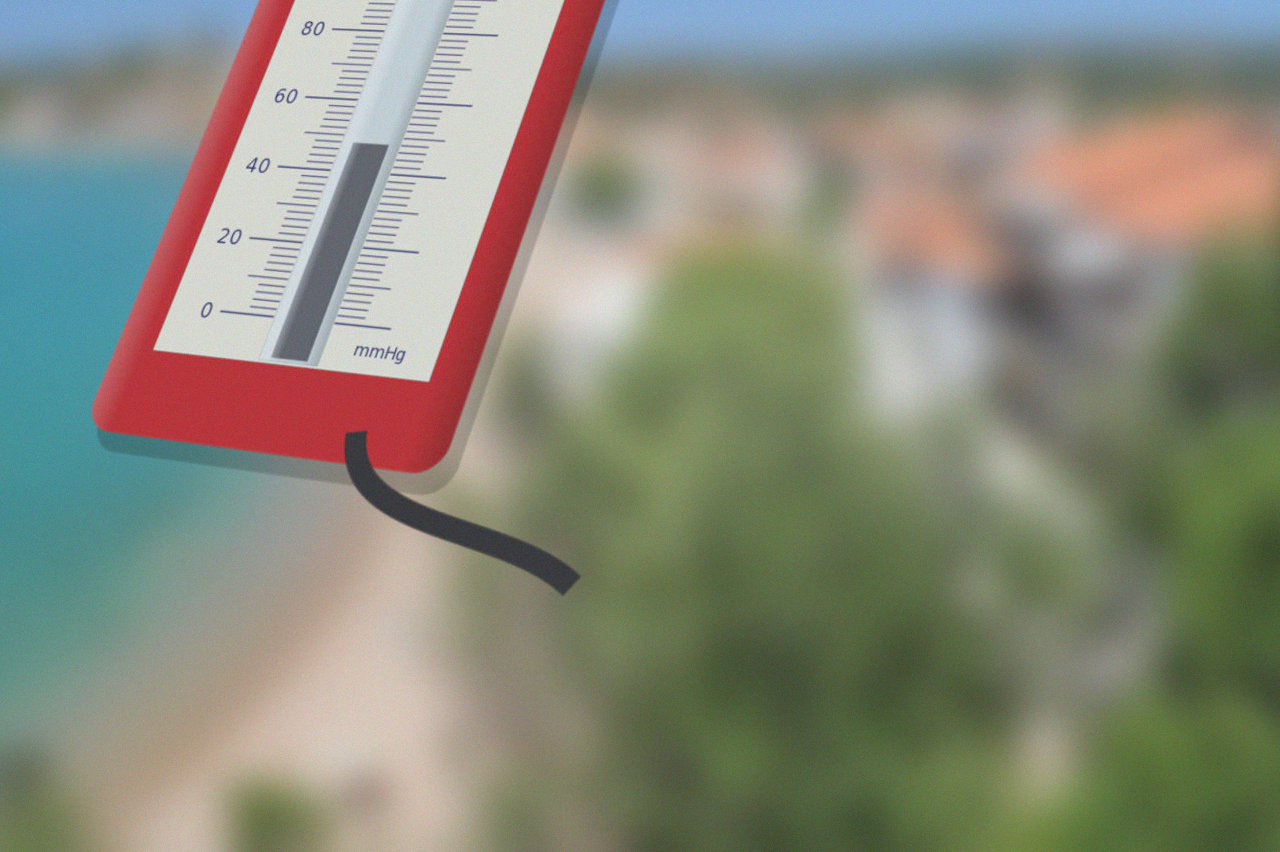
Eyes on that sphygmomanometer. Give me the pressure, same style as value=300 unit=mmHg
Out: value=48 unit=mmHg
